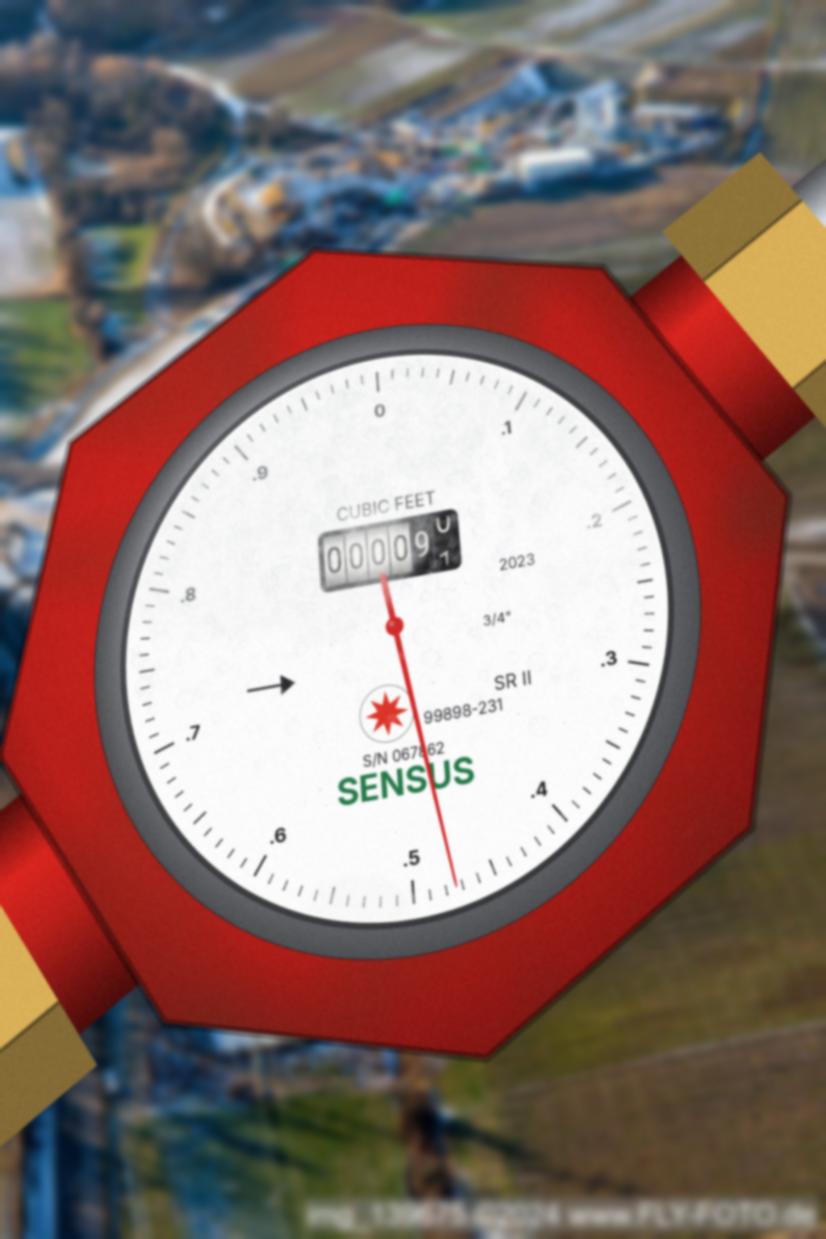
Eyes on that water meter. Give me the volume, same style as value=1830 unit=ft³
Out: value=90.47 unit=ft³
